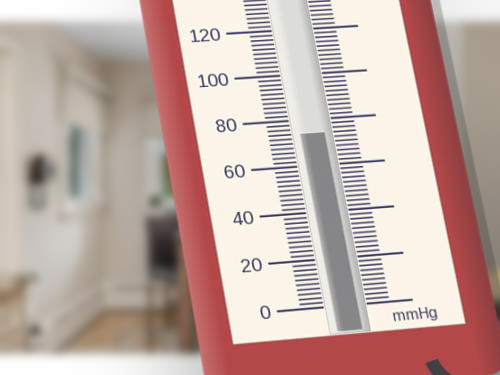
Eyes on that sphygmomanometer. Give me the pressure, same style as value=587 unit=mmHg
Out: value=74 unit=mmHg
